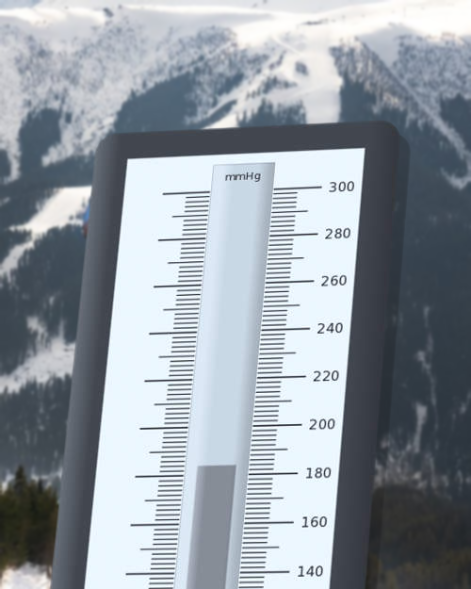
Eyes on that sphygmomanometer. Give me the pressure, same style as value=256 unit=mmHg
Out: value=184 unit=mmHg
